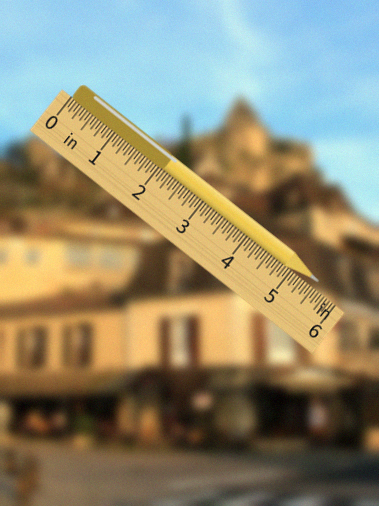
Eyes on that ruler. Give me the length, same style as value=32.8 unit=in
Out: value=5.5 unit=in
